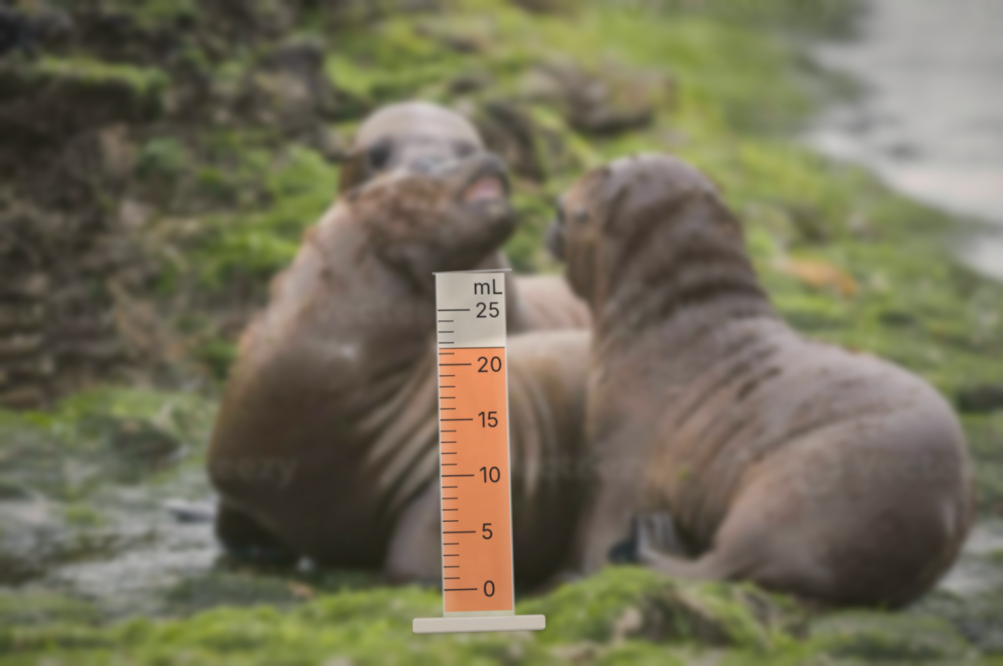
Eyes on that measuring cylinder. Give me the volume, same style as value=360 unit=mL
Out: value=21.5 unit=mL
